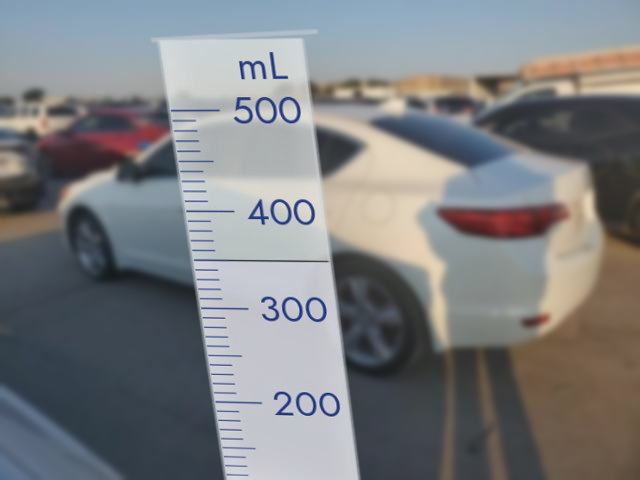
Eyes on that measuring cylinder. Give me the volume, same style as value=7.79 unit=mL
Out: value=350 unit=mL
